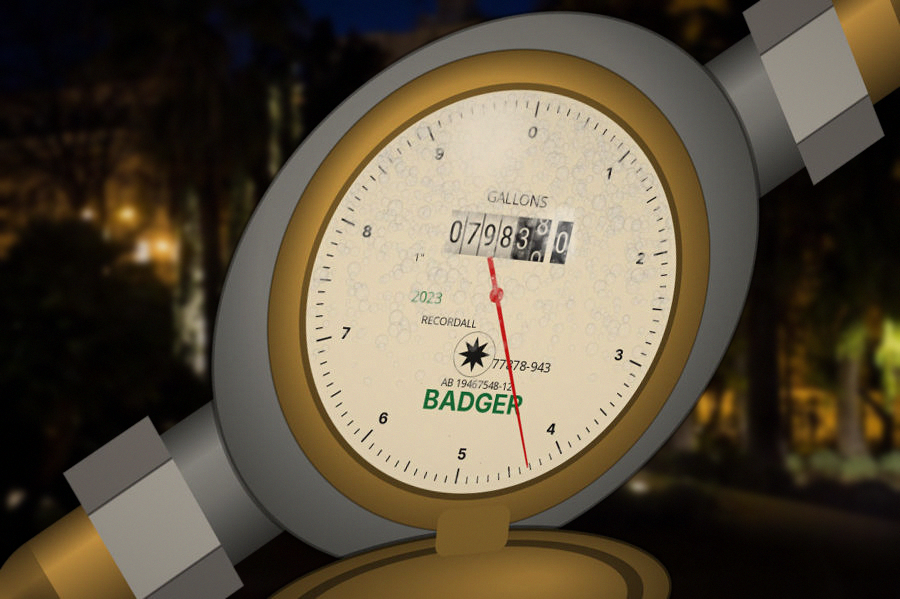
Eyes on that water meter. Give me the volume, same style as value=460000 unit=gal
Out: value=798384.3 unit=gal
